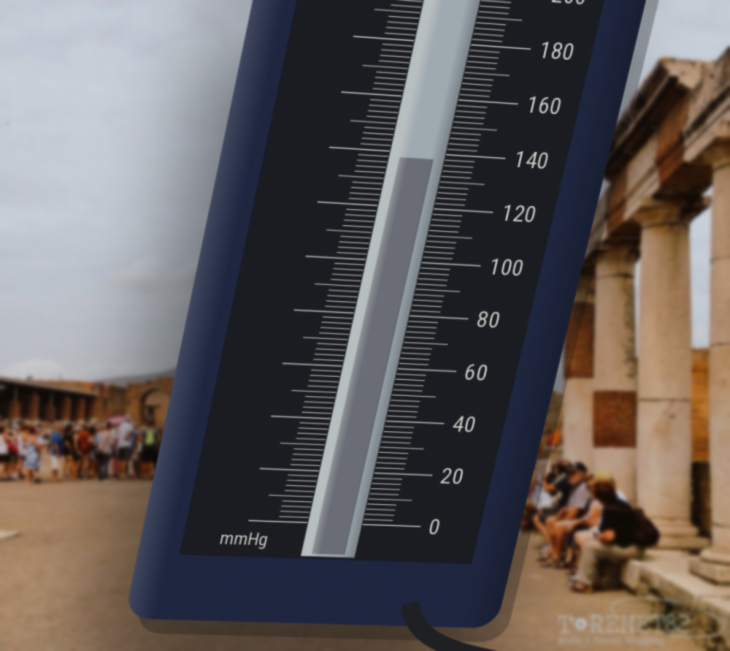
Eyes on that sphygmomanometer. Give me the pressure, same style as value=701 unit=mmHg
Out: value=138 unit=mmHg
